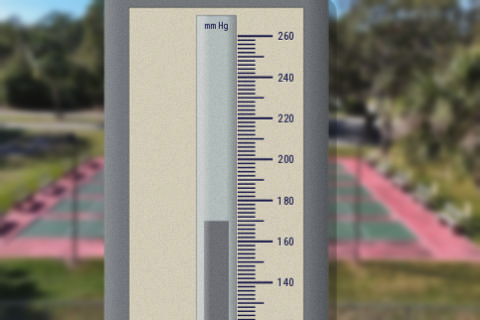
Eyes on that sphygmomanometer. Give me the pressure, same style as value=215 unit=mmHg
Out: value=170 unit=mmHg
